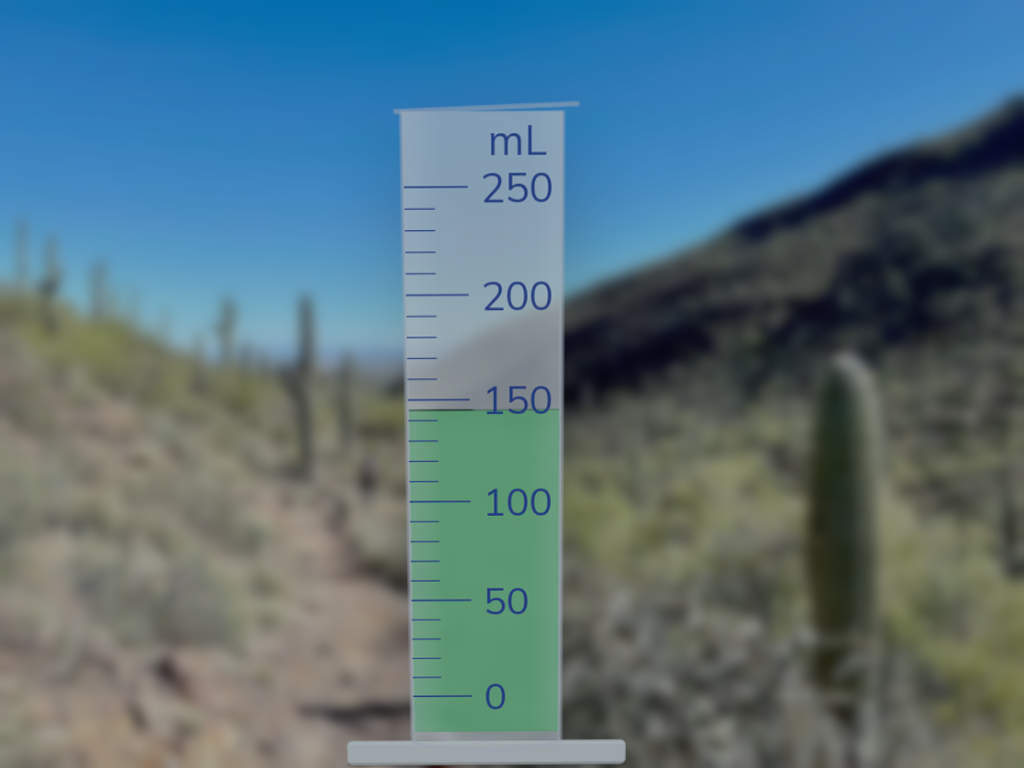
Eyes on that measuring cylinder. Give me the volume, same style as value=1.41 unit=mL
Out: value=145 unit=mL
